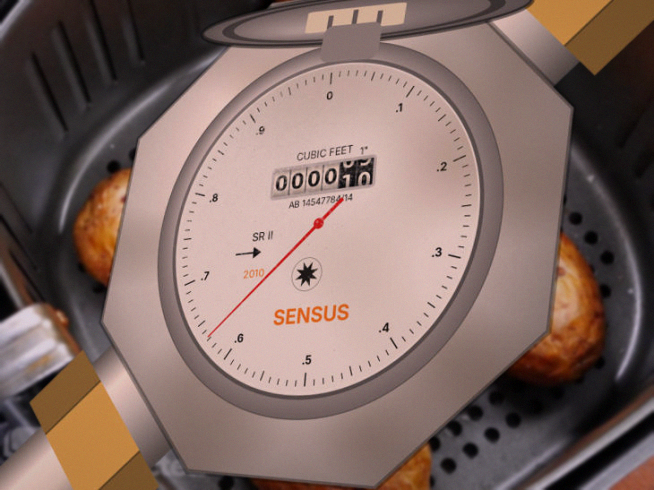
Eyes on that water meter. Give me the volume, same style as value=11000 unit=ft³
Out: value=9.63 unit=ft³
